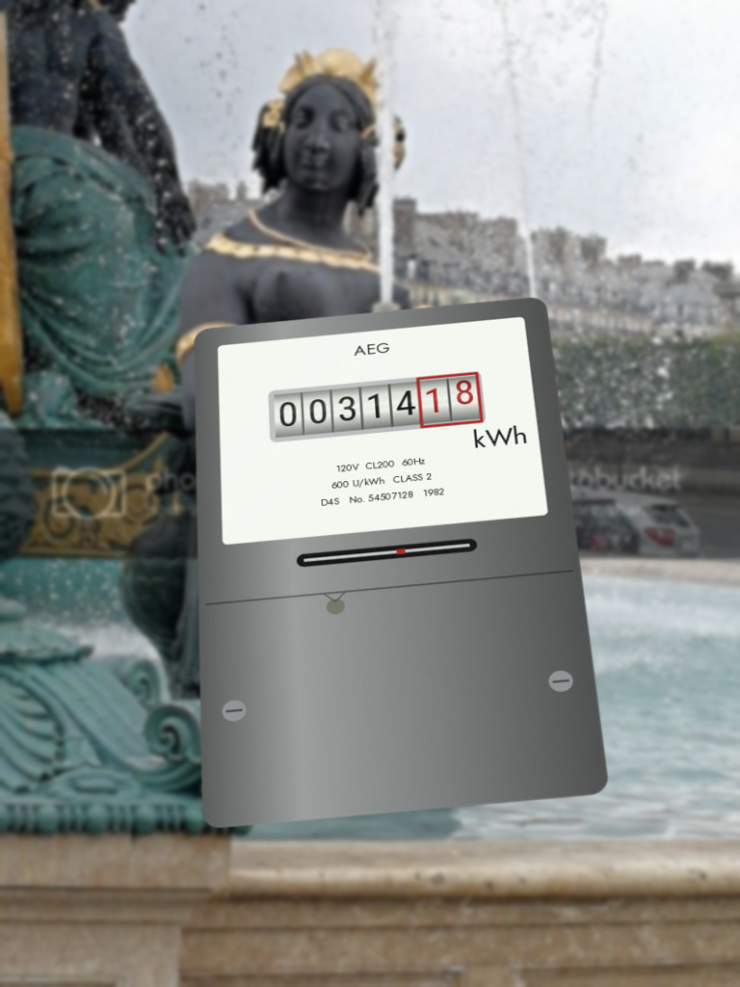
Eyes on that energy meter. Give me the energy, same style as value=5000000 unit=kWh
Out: value=314.18 unit=kWh
